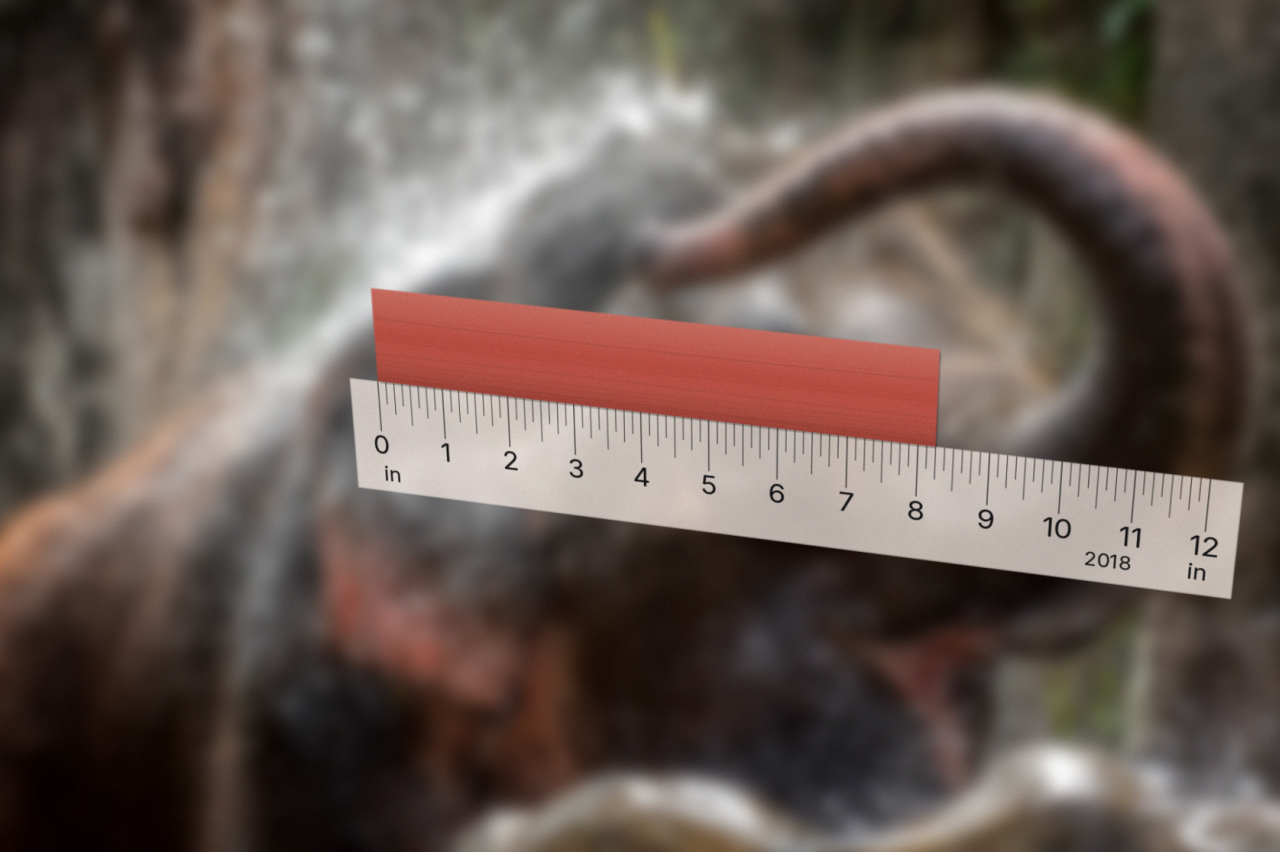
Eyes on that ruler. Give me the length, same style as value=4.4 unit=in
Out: value=8.25 unit=in
